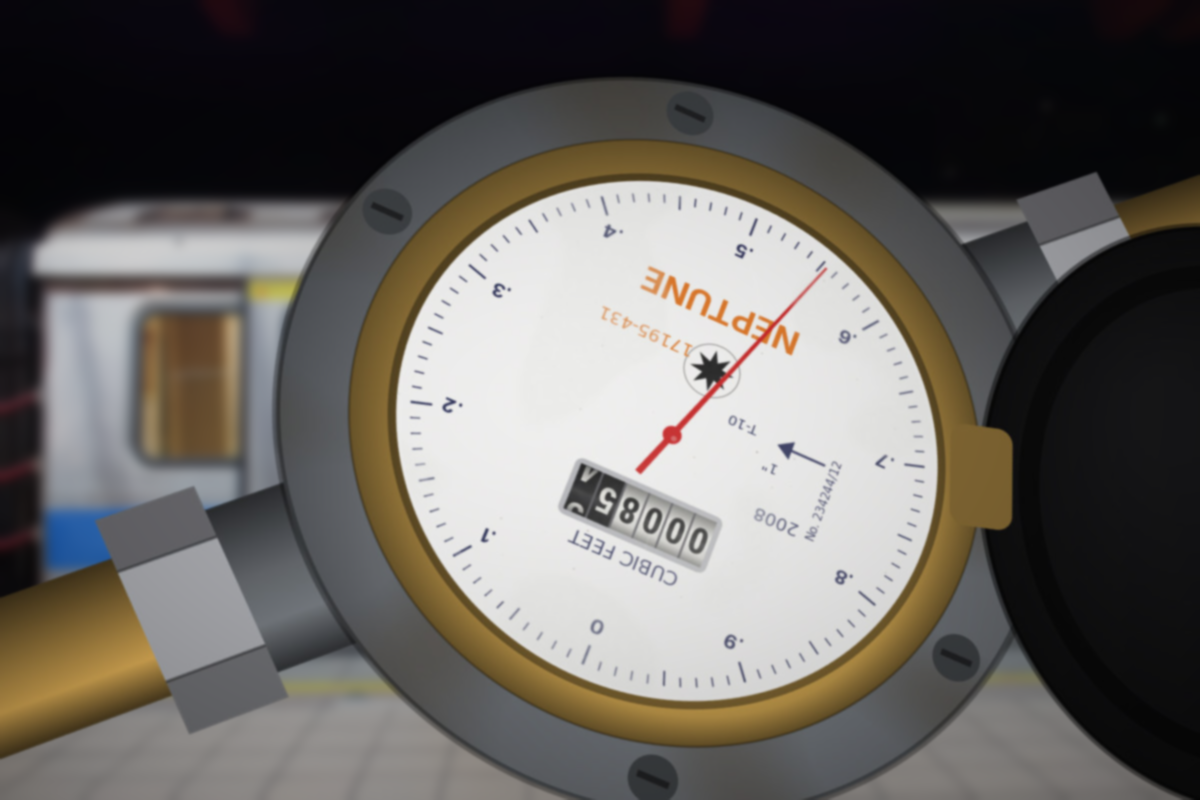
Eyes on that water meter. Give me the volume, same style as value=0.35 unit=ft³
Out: value=853.55 unit=ft³
